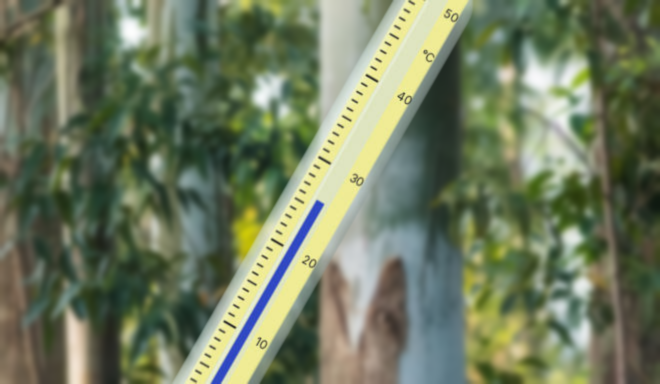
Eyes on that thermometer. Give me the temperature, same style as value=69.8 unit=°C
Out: value=26 unit=°C
